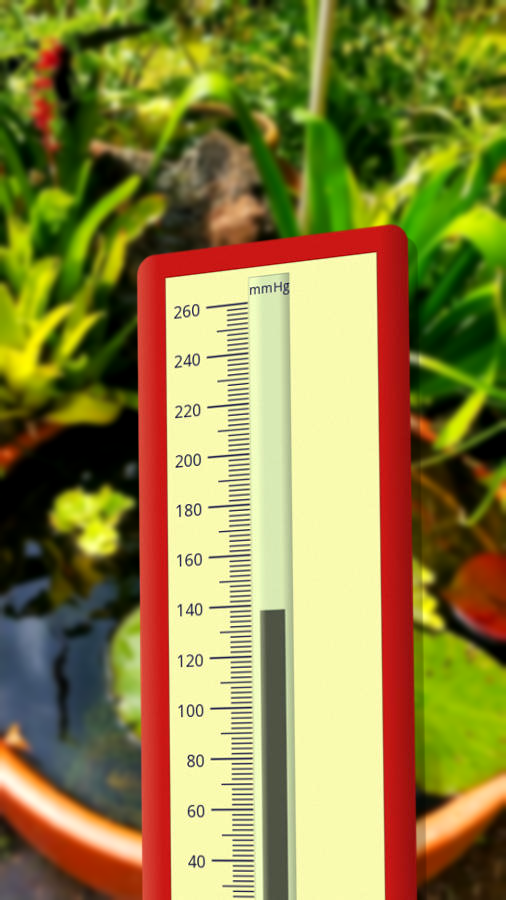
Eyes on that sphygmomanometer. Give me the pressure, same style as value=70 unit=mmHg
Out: value=138 unit=mmHg
